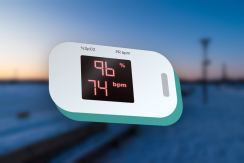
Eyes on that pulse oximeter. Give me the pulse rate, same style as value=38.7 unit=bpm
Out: value=74 unit=bpm
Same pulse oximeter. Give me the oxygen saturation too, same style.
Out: value=96 unit=%
